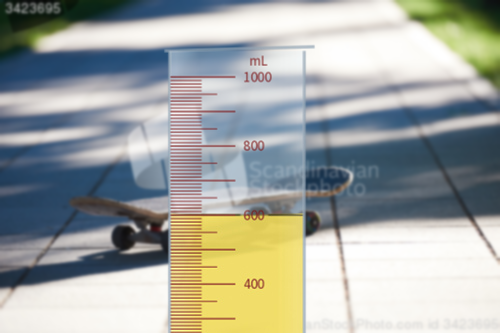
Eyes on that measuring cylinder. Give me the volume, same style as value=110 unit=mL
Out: value=600 unit=mL
